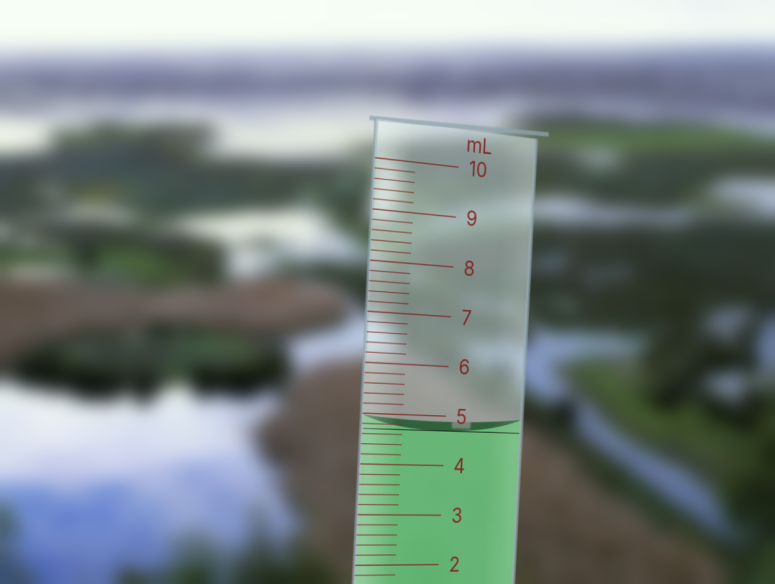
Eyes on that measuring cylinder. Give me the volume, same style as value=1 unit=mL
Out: value=4.7 unit=mL
